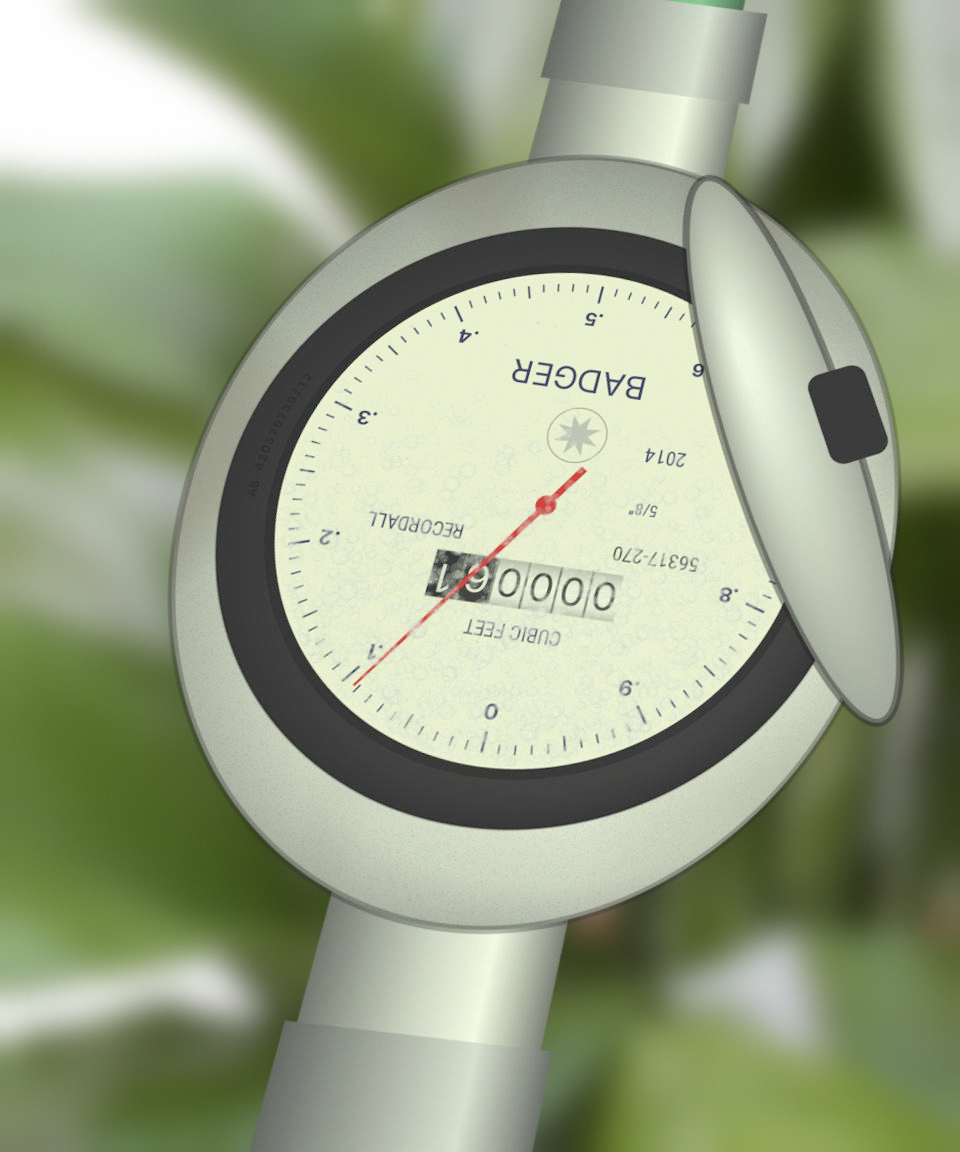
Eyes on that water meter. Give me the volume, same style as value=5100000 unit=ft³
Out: value=61.09 unit=ft³
